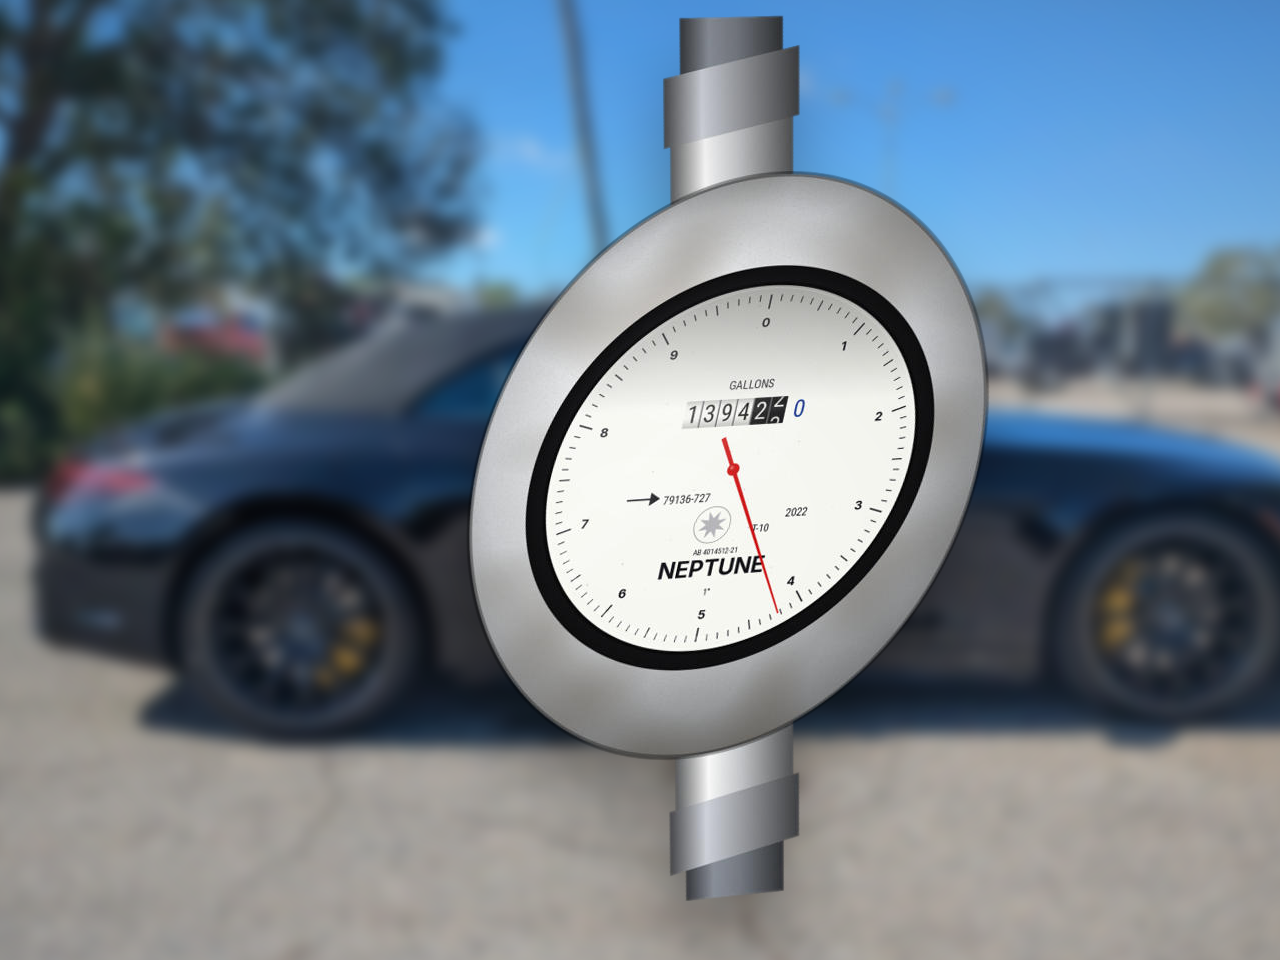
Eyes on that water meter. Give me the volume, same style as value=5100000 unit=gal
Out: value=1394224.2 unit=gal
